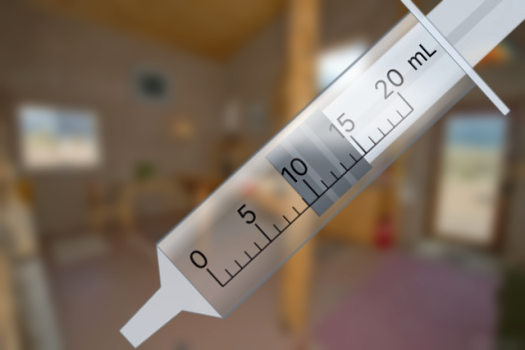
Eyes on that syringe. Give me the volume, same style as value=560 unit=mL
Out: value=9 unit=mL
